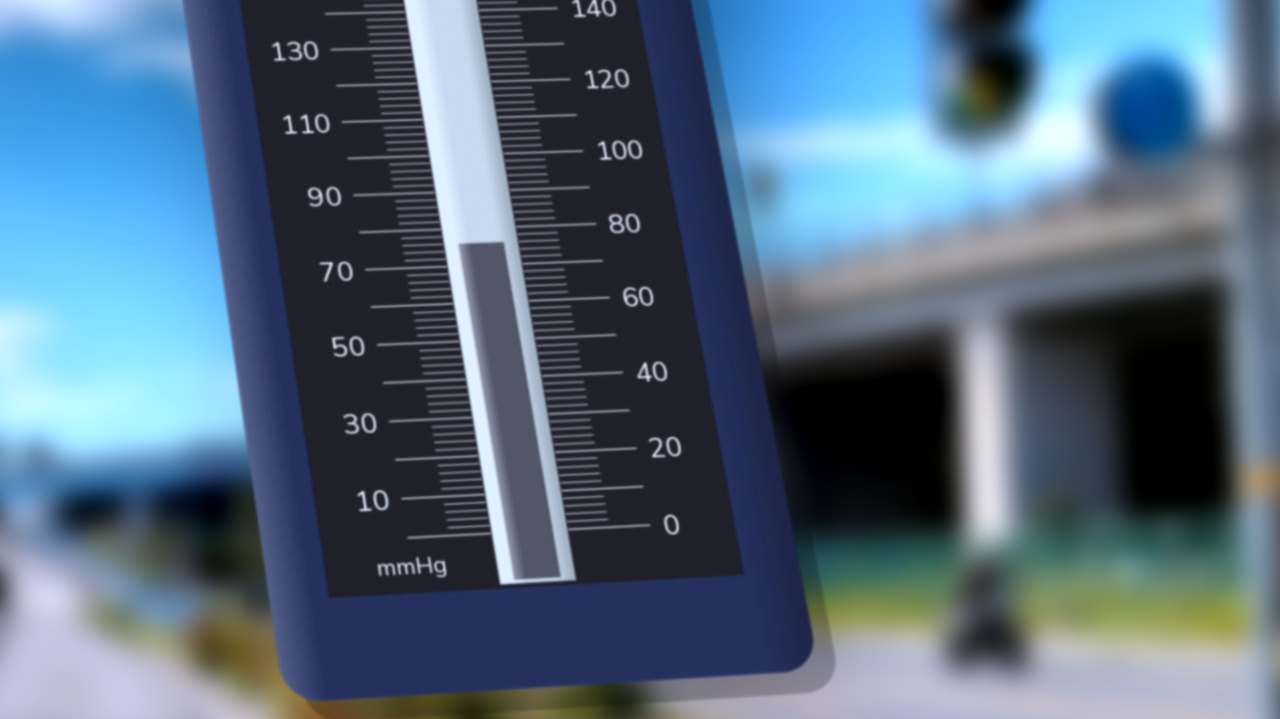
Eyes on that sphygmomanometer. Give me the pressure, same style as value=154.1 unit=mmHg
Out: value=76 unit=mmHg
